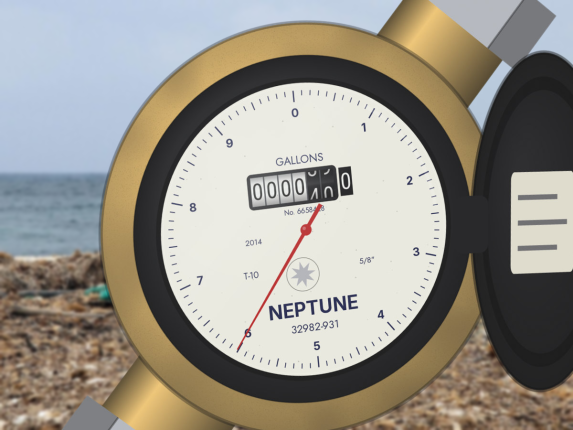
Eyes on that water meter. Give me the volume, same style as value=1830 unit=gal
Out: value=396.0 unit=gal
